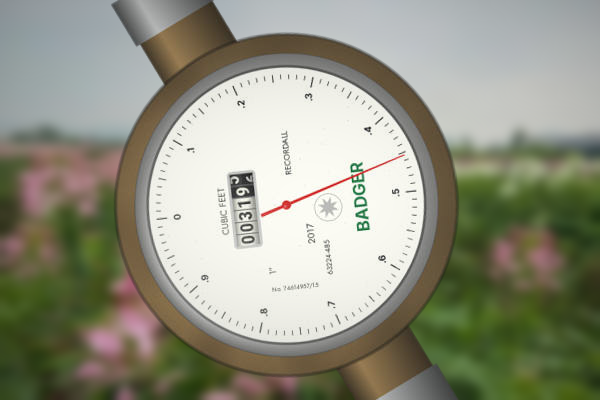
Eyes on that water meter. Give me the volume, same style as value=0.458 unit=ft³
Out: value=3195.45 unit=ft³
